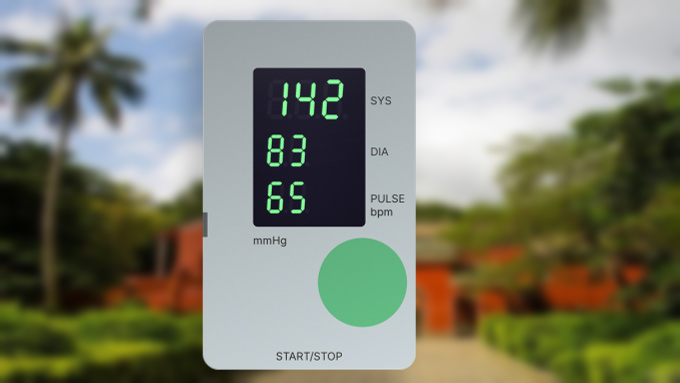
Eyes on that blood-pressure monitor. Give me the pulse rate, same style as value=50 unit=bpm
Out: value=65 unit=bpm
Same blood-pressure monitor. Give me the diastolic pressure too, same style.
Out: value=83 unit=mmHg
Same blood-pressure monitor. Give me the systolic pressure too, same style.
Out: value=142 unit=mmHg
